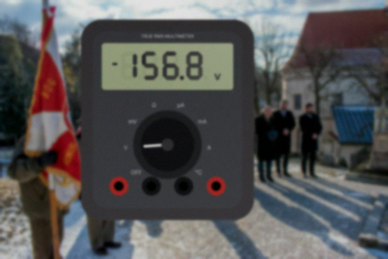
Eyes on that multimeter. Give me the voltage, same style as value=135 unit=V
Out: value=-156.8 unit=V
